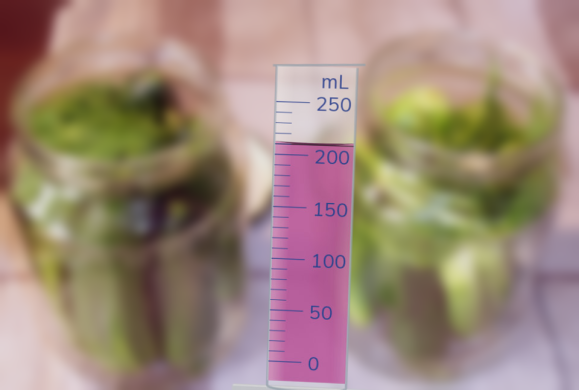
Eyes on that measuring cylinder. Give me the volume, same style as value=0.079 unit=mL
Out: value=210 unit=mL
